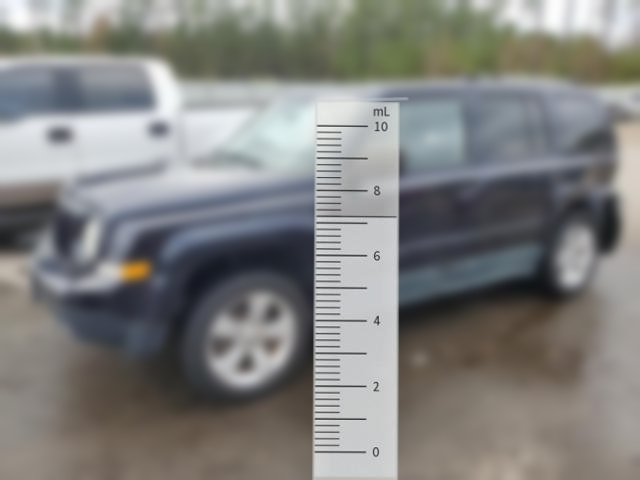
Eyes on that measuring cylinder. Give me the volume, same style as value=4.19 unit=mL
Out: value=7.2 unit=mL
